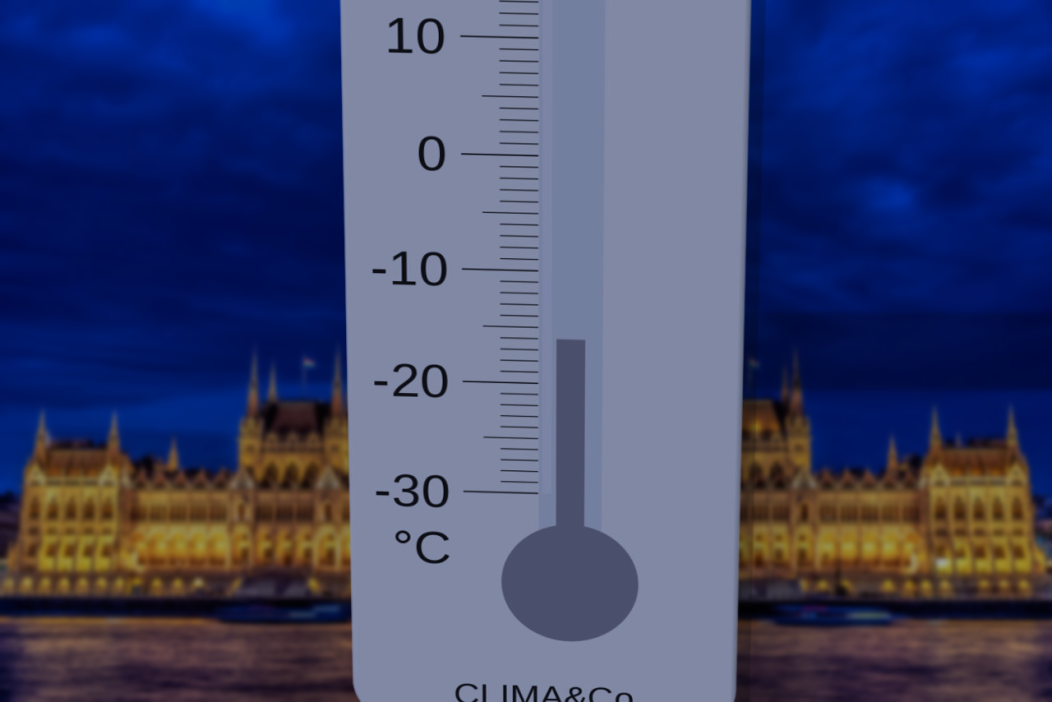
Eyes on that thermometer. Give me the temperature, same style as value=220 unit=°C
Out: value=-16 unit=°C
